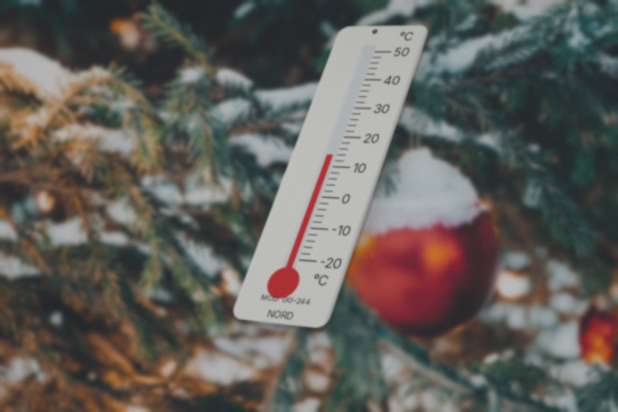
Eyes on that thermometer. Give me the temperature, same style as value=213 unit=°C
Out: value=14 unit=°C
